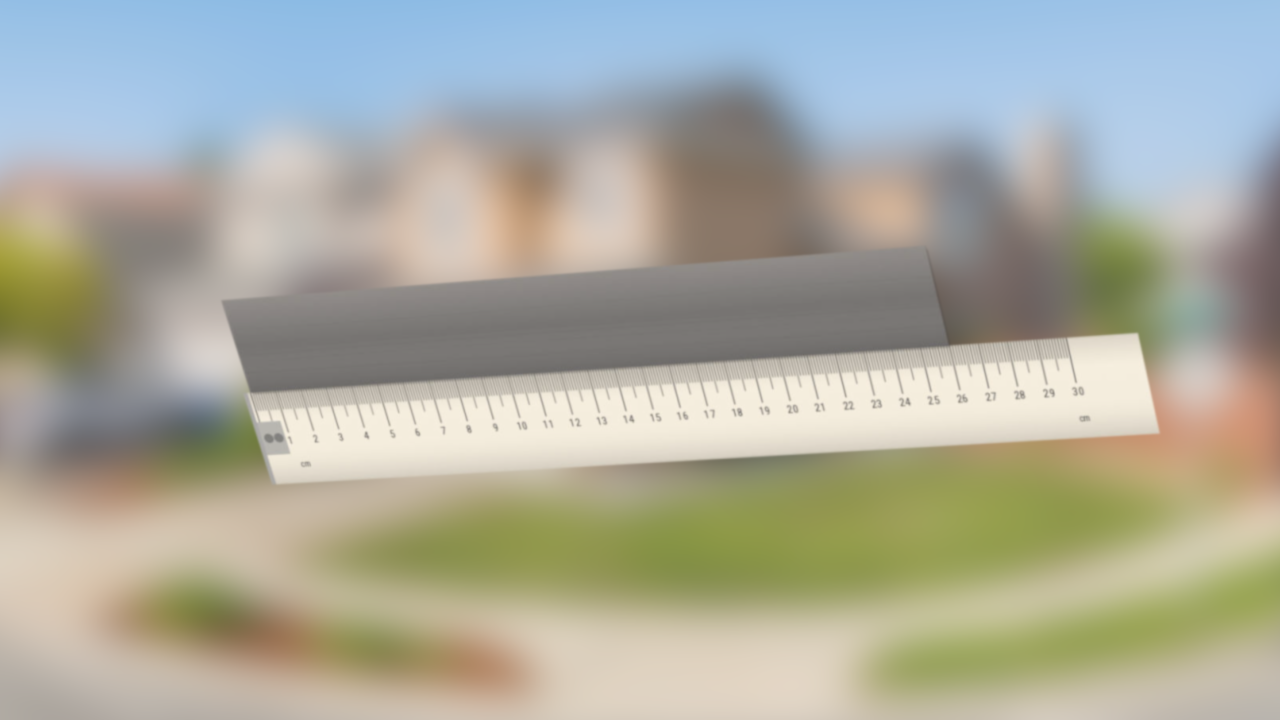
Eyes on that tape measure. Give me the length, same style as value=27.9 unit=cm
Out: value=26 unit=cm
